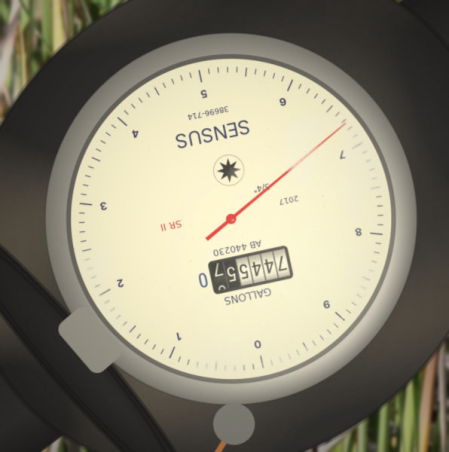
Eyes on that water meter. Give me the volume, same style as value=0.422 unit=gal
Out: value=7445566.7 unit=gal
